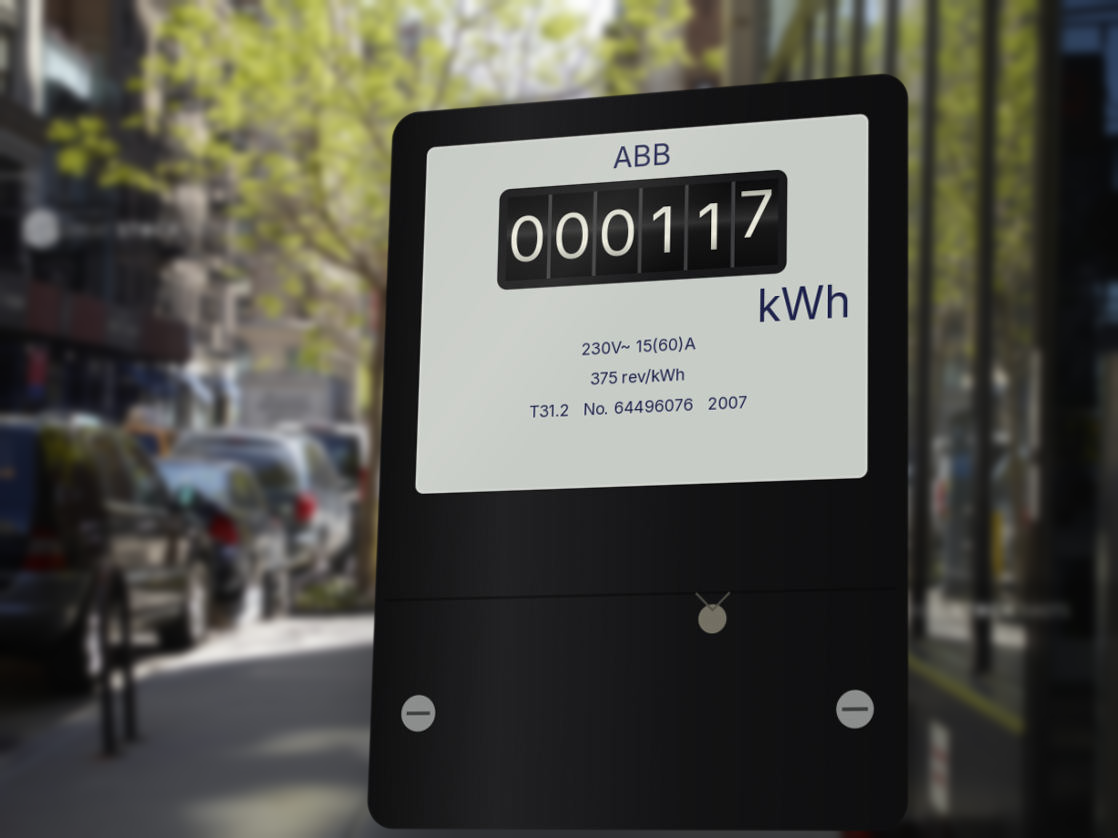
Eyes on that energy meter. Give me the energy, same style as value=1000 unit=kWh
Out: value=117 unit=kWh
